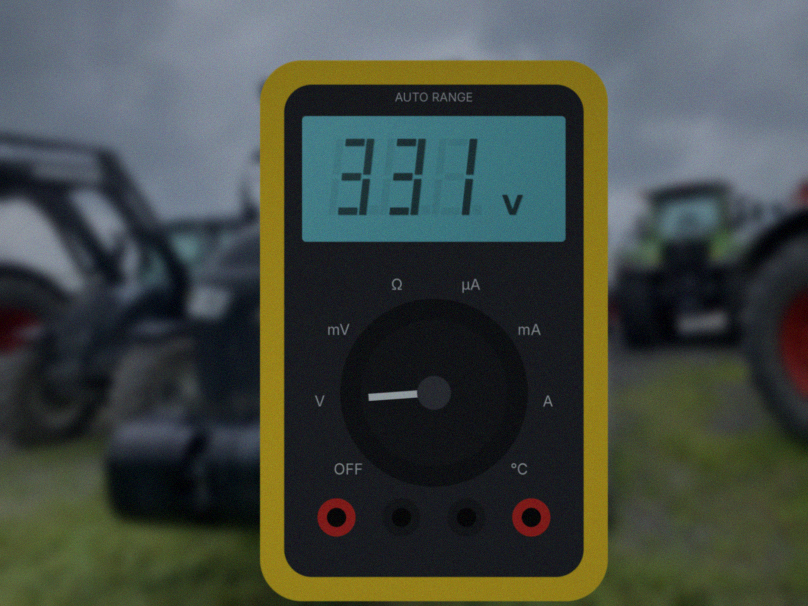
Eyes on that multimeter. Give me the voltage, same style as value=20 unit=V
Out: value=331 unit=V
